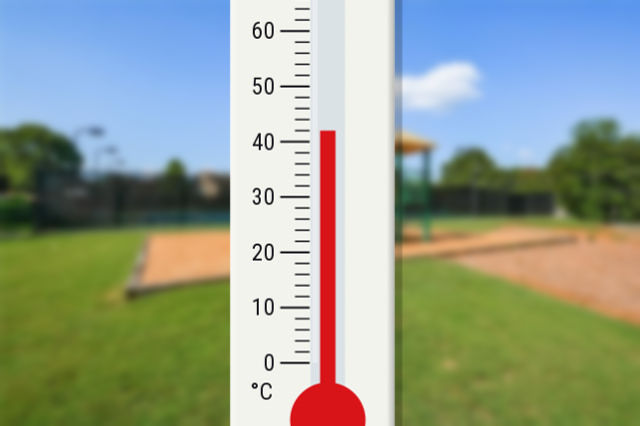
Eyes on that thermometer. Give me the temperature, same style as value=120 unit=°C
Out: value=42 unit=°C
